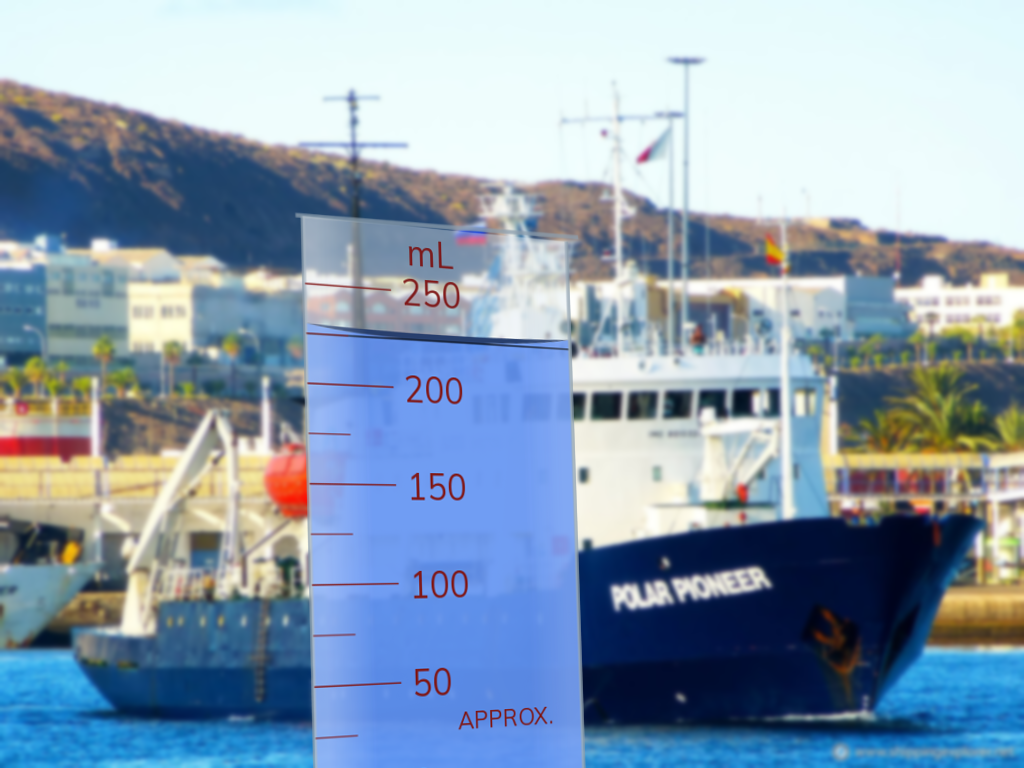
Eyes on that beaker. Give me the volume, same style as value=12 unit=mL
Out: value=225 unit=mL
